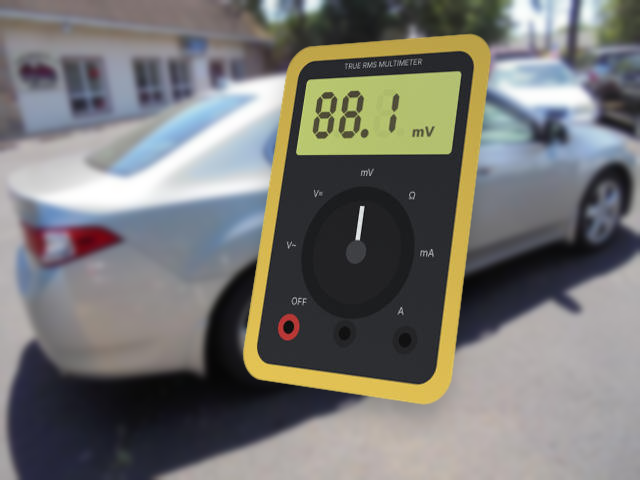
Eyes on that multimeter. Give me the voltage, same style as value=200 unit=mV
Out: value=88.1 unit=mV
